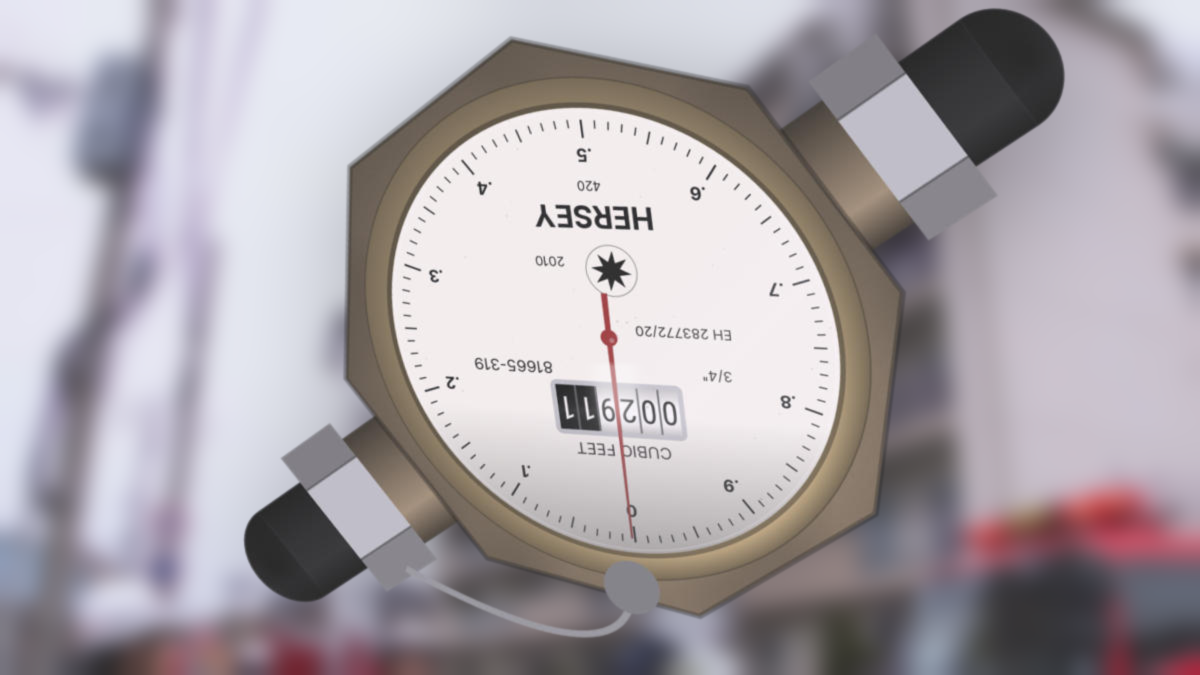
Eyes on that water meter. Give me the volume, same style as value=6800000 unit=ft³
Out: value=2911.00 unit=ft³
